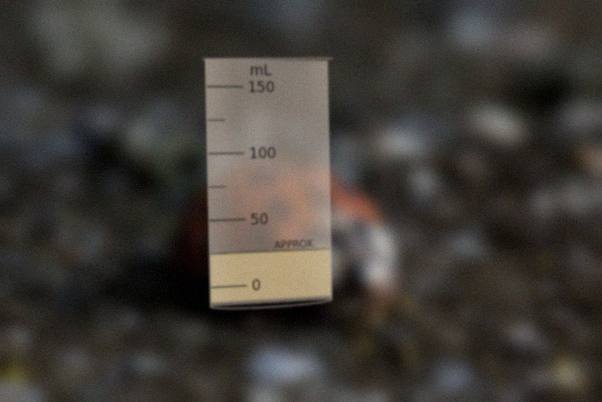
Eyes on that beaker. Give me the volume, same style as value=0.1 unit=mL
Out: value=25 unit=mL
